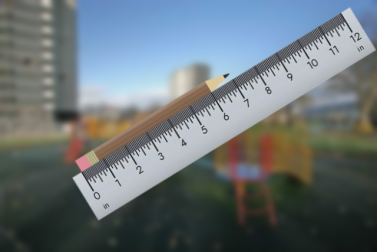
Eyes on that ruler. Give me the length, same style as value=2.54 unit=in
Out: value=7 unit=in
